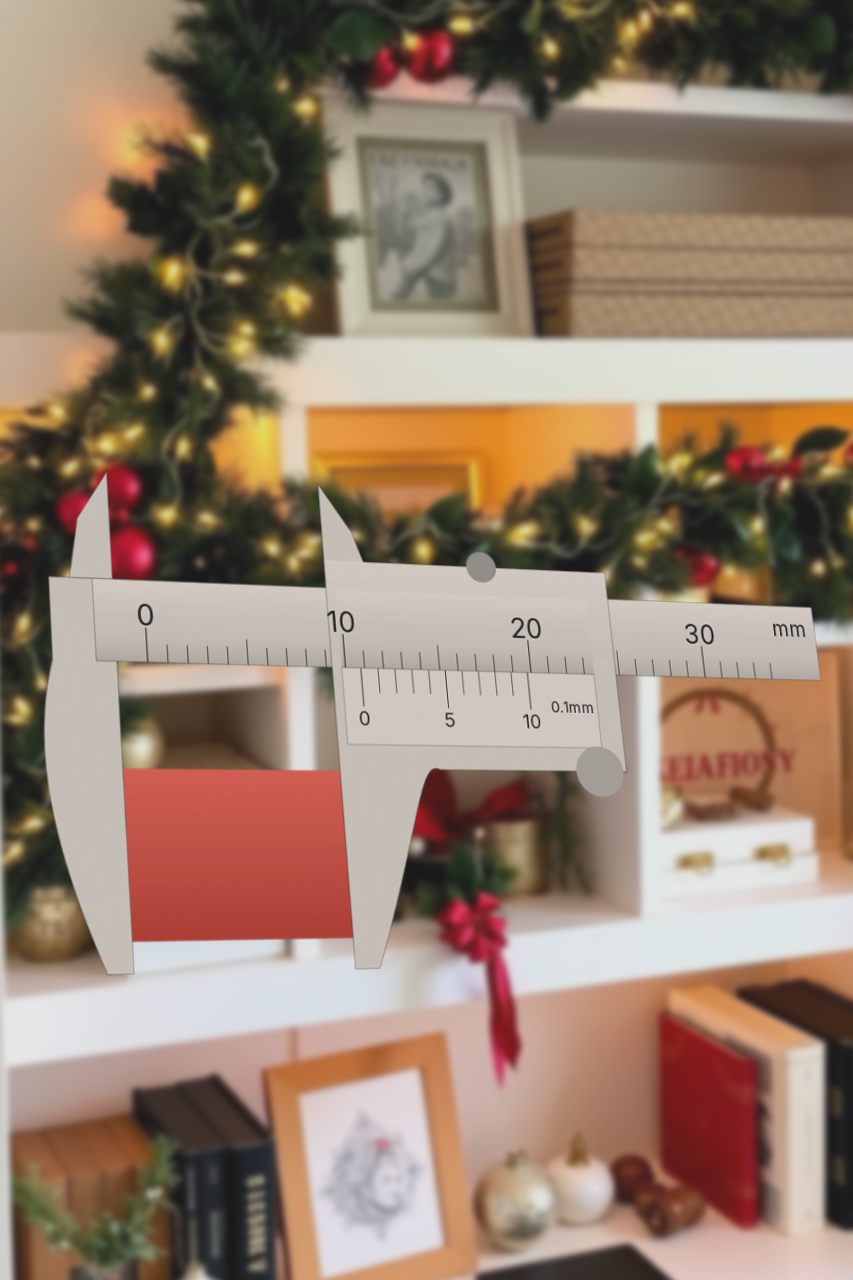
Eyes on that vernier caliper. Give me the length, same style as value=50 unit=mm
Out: value=10.8 unit=mm
